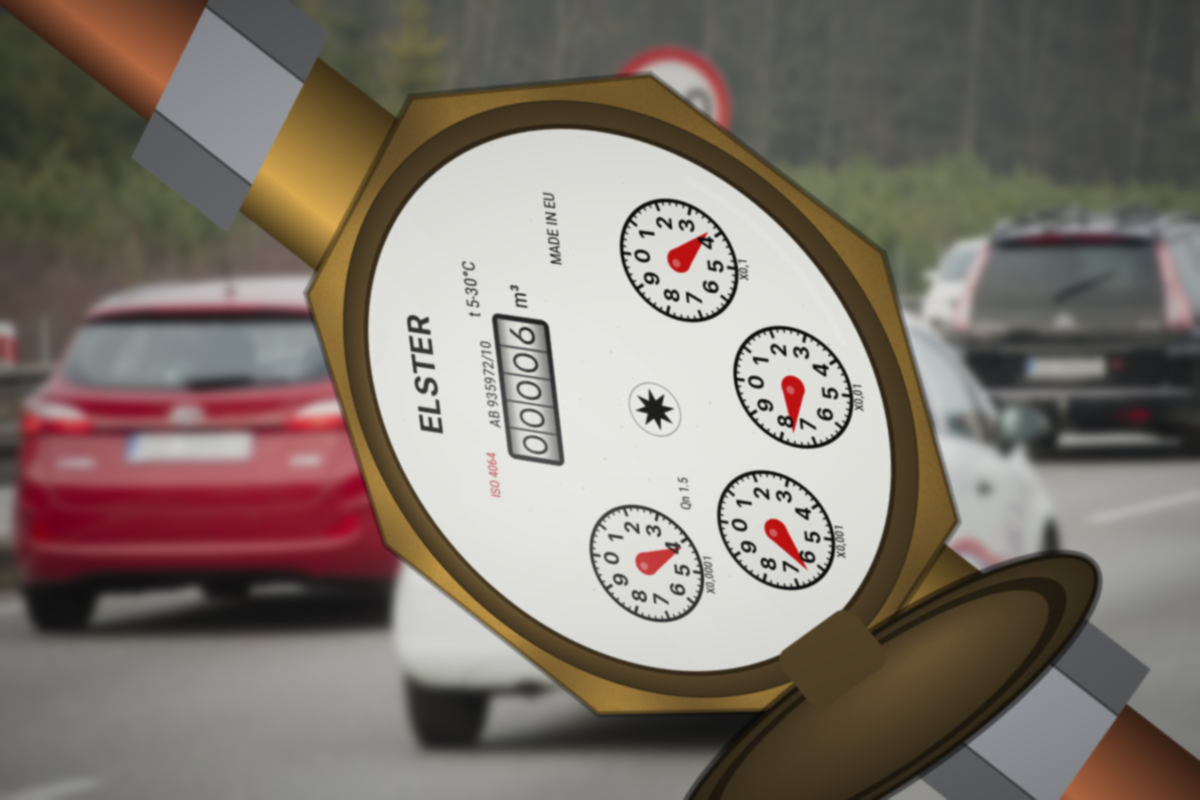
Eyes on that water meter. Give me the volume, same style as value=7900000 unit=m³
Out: value=6.3764 unit=m³
